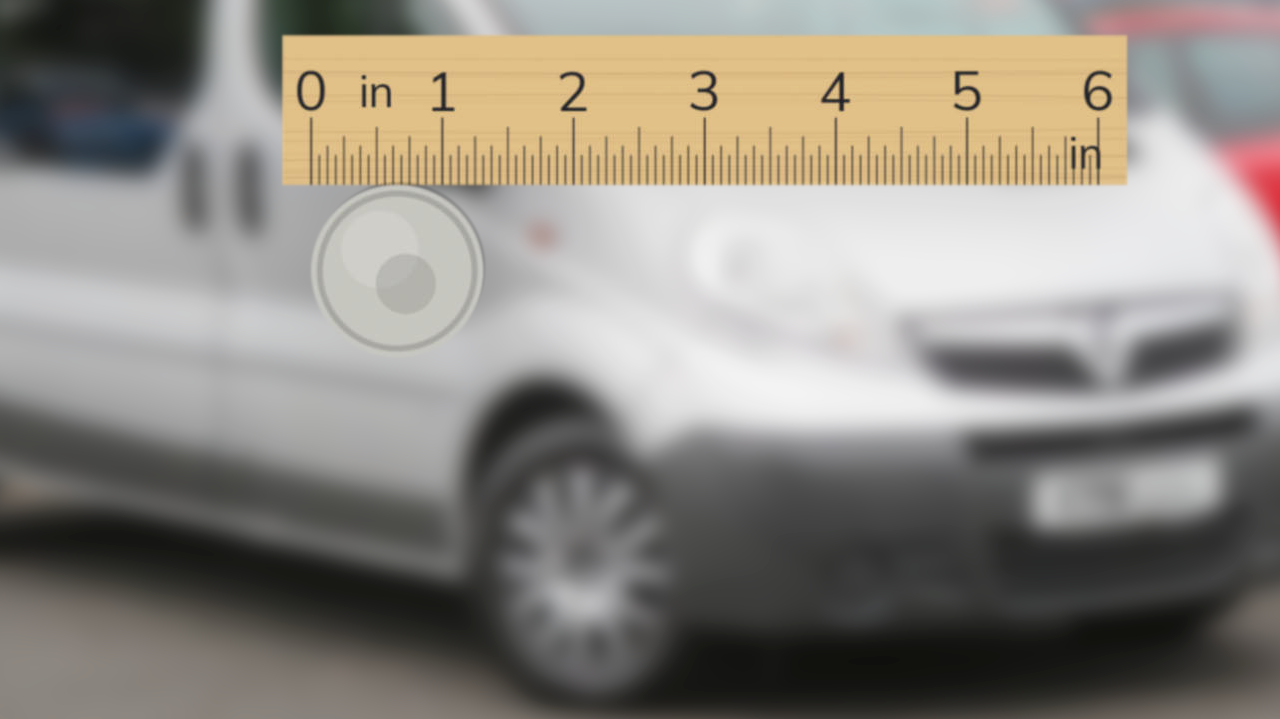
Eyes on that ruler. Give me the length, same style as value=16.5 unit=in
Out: value=1.3125 unit=in
